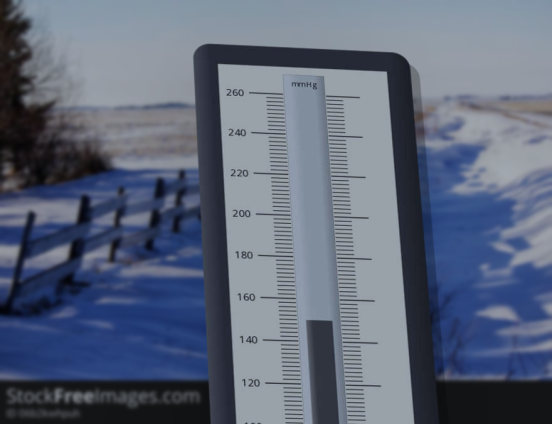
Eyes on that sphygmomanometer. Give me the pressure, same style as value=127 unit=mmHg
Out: value=150 unit=mmHg
